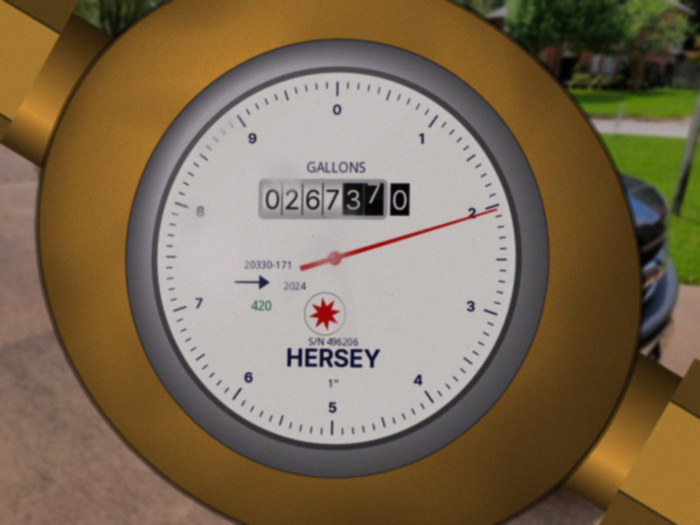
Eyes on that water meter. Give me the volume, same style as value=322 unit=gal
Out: value=267372.0 unit=gal
